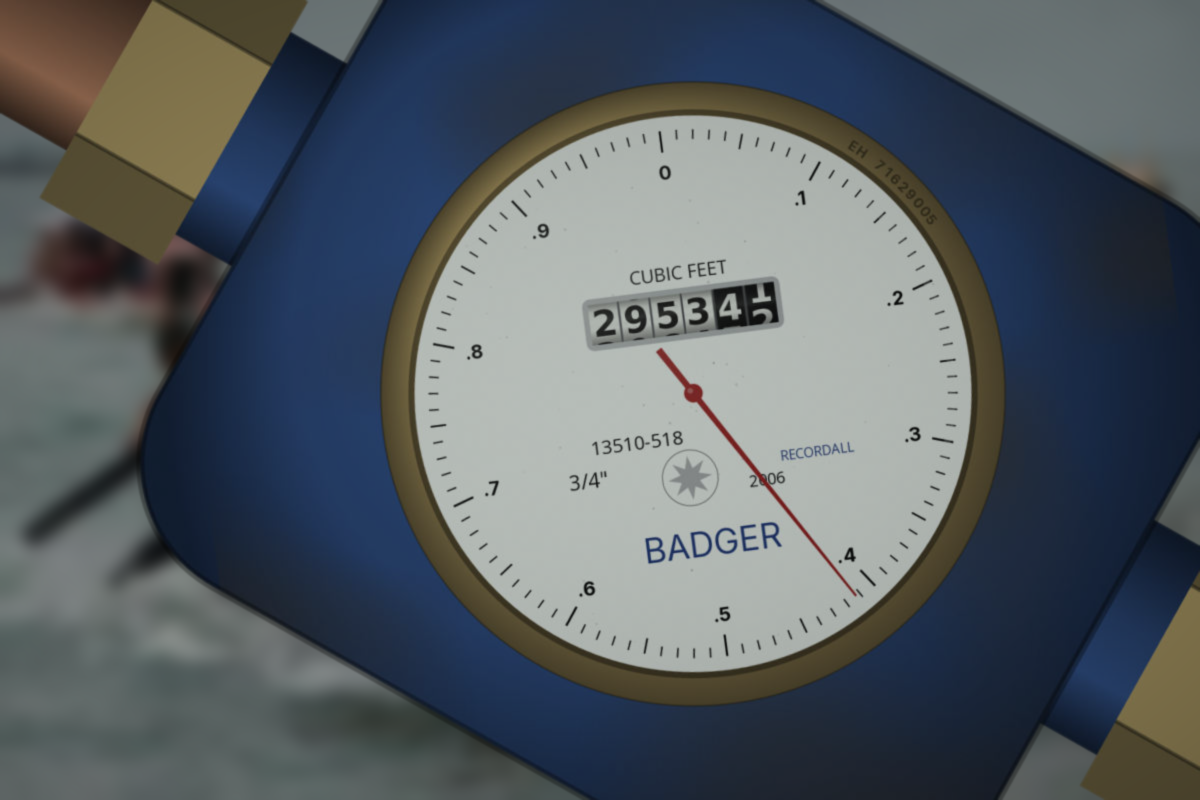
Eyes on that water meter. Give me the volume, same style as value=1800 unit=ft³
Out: value=295341.41 unit=ft³
